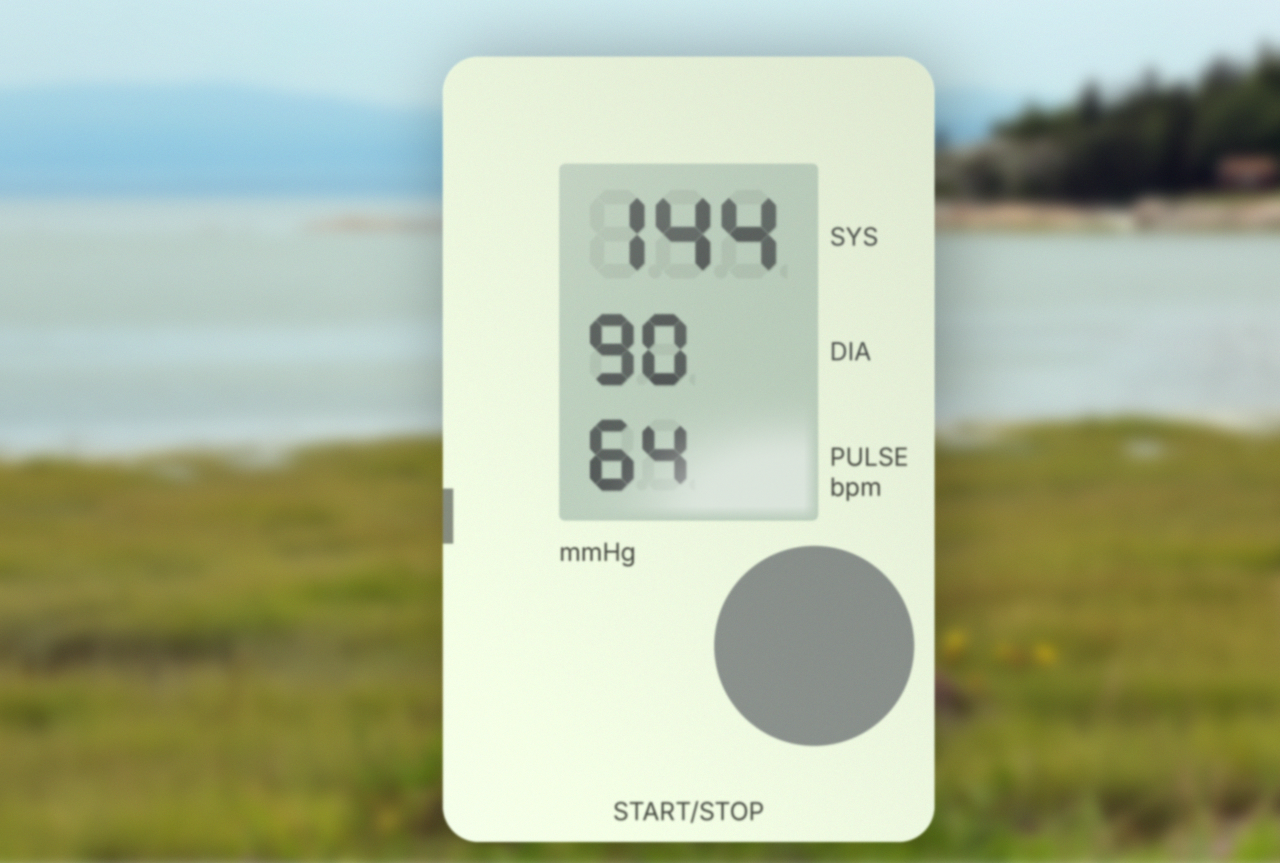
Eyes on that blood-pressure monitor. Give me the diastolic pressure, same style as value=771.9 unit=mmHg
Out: value=90 unit=mmHg
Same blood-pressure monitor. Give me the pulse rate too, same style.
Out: value=64 unit=bpm
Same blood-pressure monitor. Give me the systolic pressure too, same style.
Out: value=144 unit=mmHg
